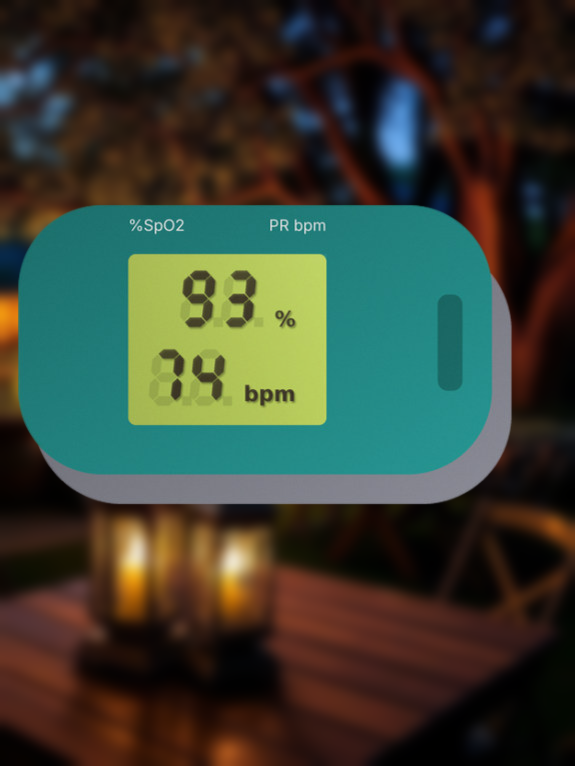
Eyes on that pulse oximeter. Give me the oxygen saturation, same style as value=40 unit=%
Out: value=93 unit=%
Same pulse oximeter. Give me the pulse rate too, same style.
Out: value=74 unit=bpm
